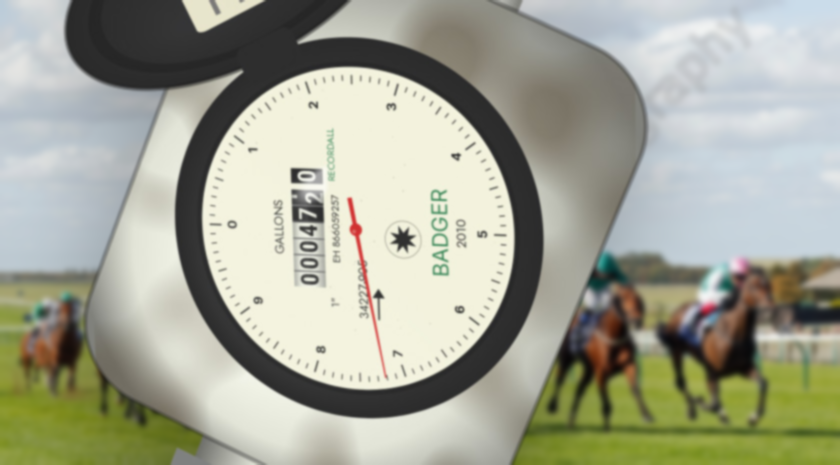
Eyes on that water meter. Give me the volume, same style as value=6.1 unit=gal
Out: value=4717.2 unit=gal
